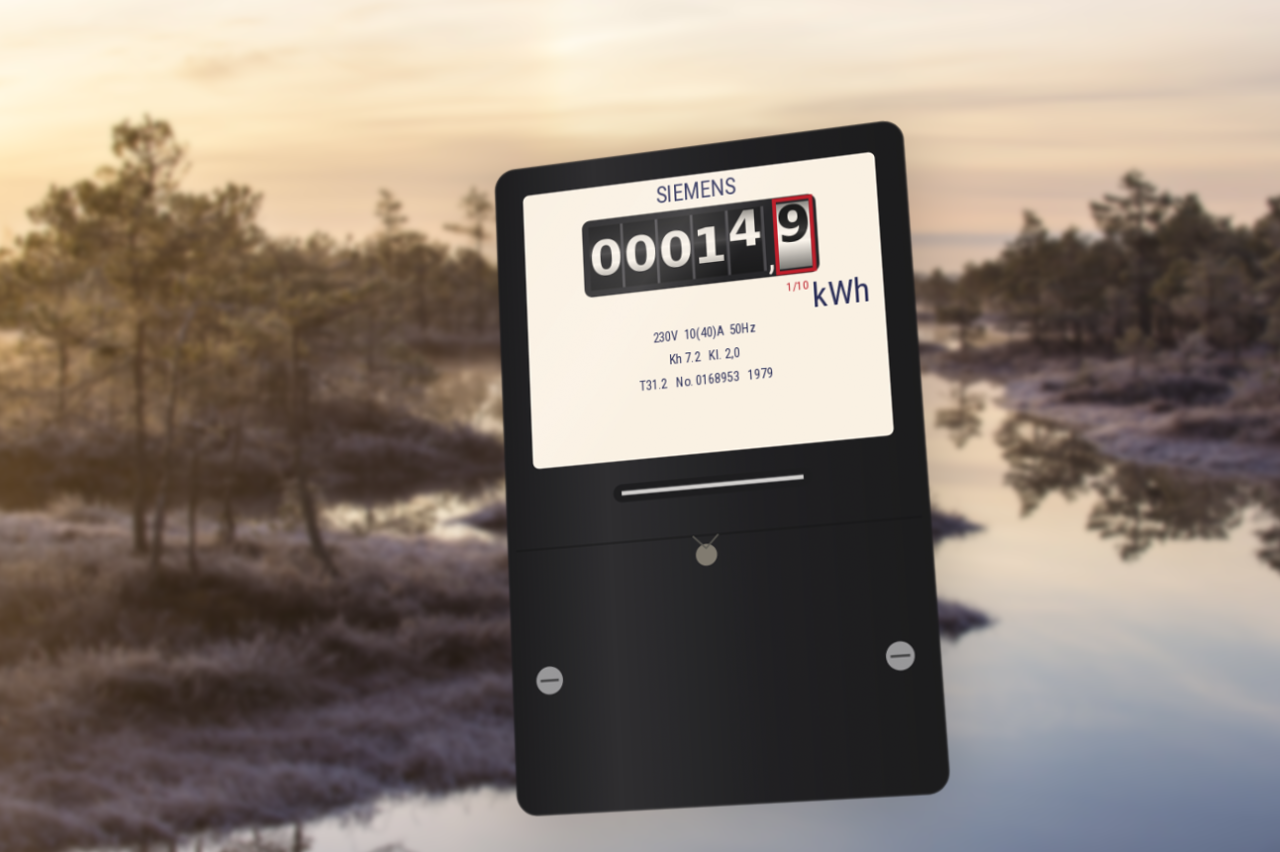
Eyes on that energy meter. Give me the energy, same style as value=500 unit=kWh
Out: value=14.9 unit=kWh
